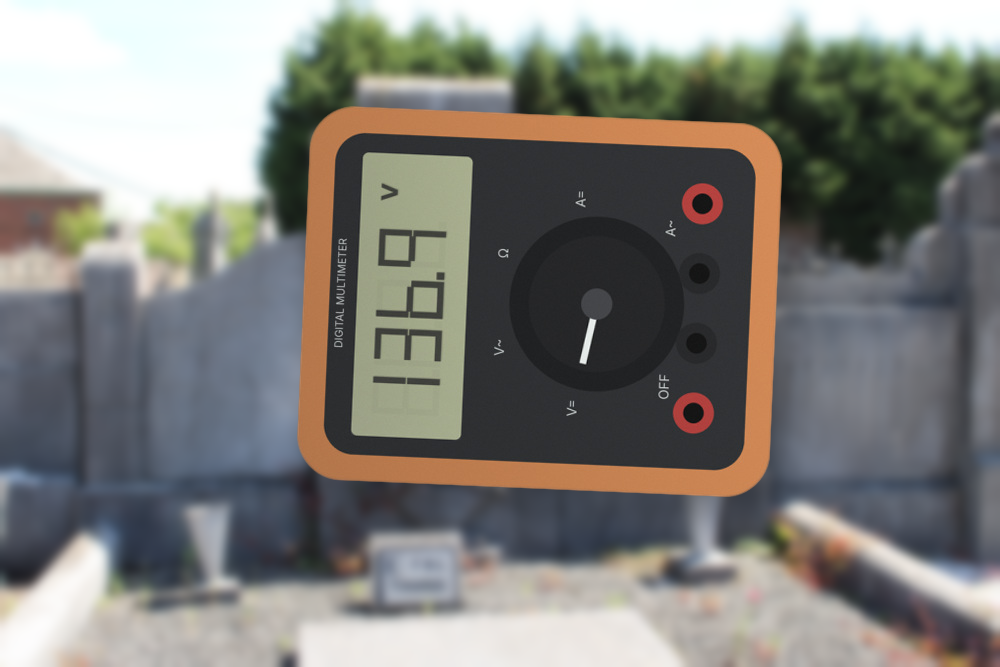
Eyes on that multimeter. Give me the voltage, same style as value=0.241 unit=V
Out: value=136.9 unit=V
